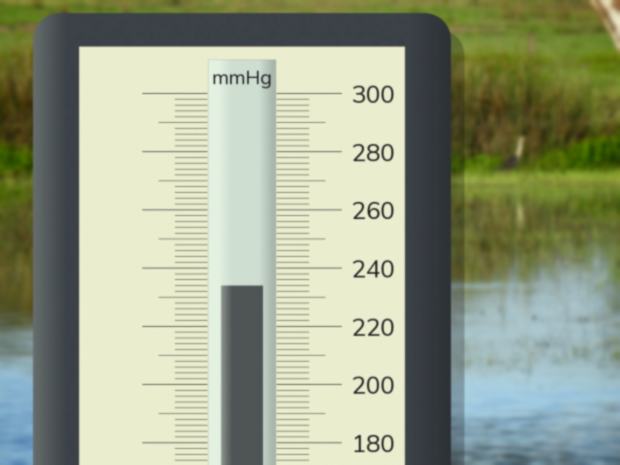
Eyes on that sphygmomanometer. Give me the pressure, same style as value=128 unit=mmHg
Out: value=234 unit=mmHg
